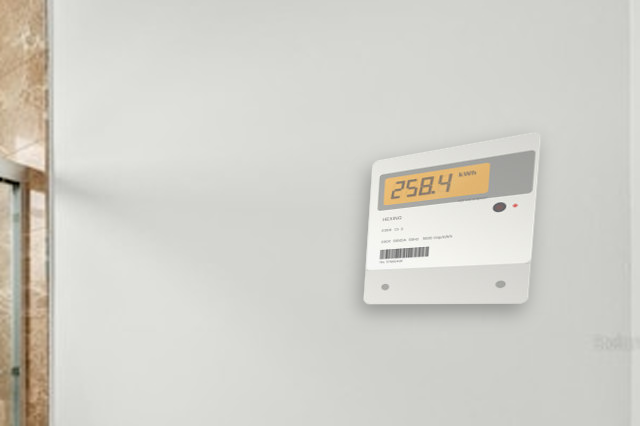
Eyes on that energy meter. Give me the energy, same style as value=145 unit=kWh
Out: value=258.4 unit=kWh
